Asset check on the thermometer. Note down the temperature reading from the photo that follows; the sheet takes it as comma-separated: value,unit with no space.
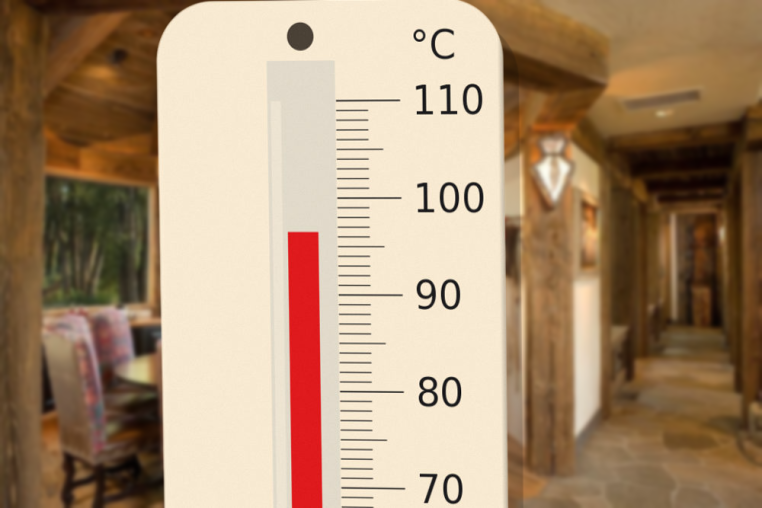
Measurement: 96.5,°C
